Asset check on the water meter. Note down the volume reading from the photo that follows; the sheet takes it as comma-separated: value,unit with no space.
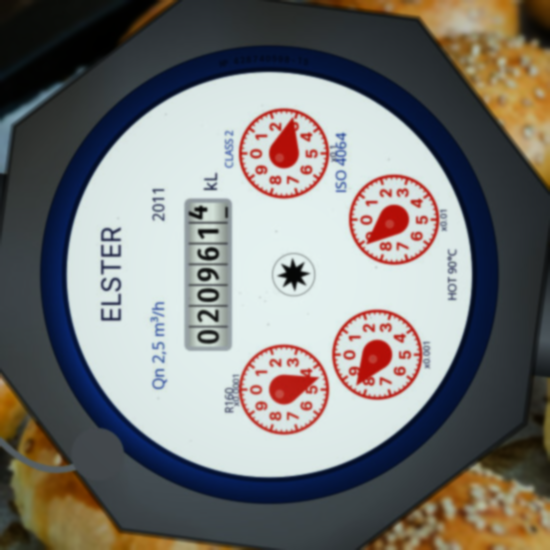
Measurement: 209614.2884,kL
